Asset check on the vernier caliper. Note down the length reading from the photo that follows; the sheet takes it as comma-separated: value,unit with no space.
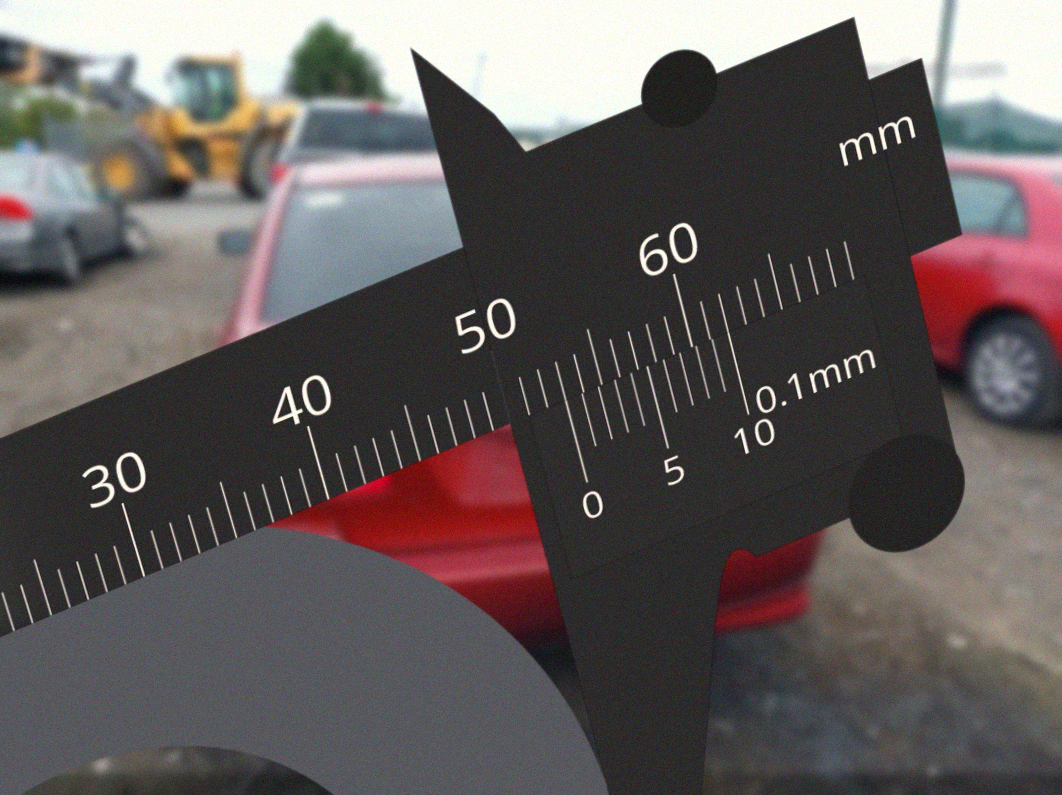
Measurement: 53.0,mm
